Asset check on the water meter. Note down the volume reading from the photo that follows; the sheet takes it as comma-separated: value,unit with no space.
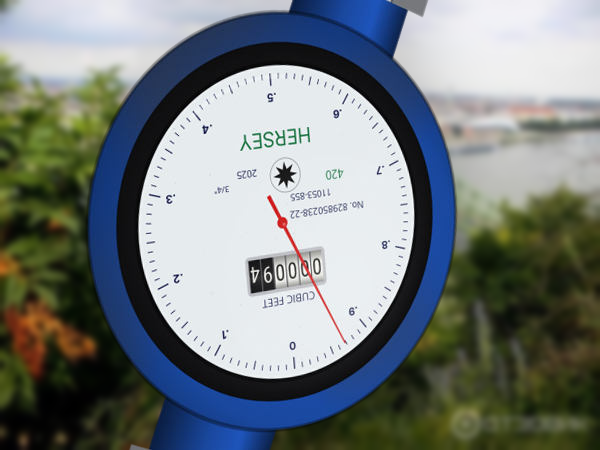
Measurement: 93.93,ft³
